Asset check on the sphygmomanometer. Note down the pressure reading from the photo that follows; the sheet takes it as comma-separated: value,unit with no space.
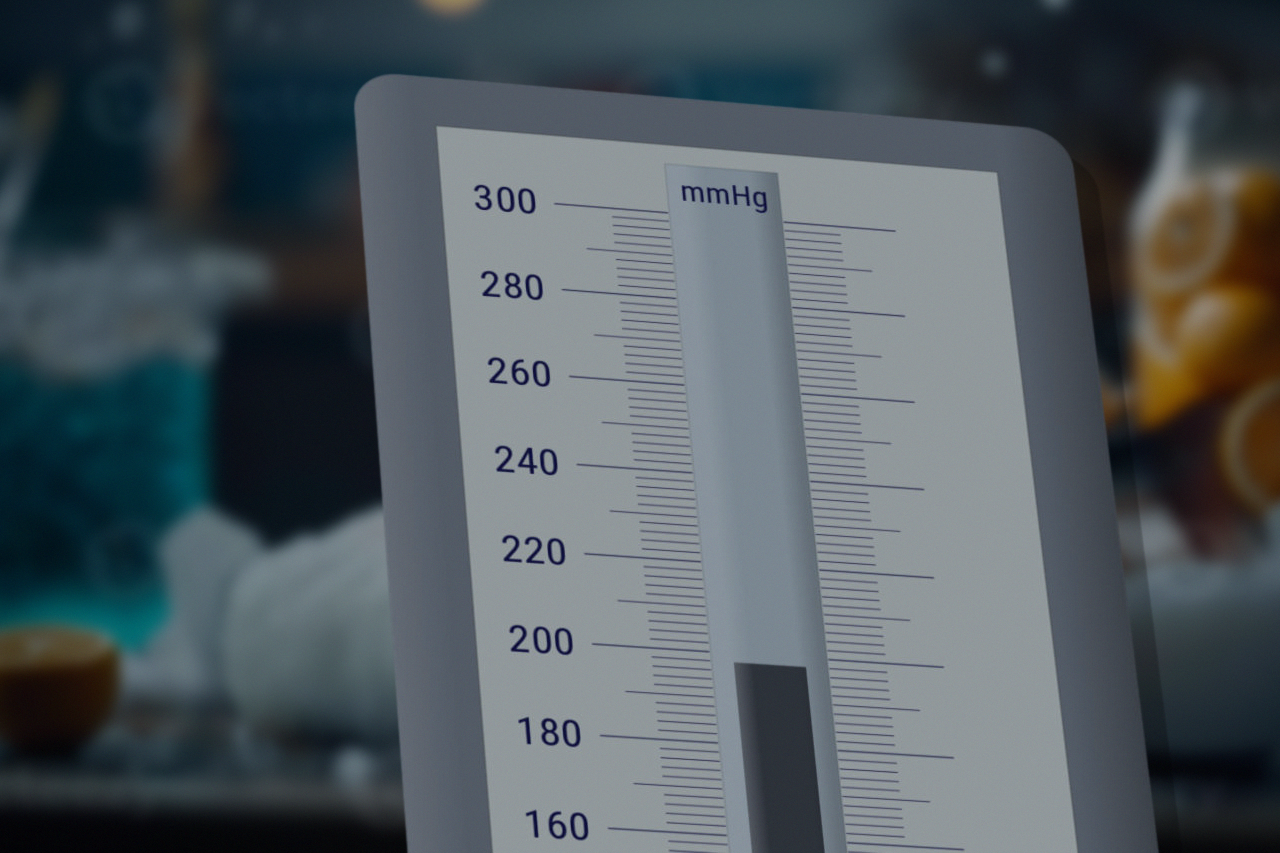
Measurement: 198,mmHg
